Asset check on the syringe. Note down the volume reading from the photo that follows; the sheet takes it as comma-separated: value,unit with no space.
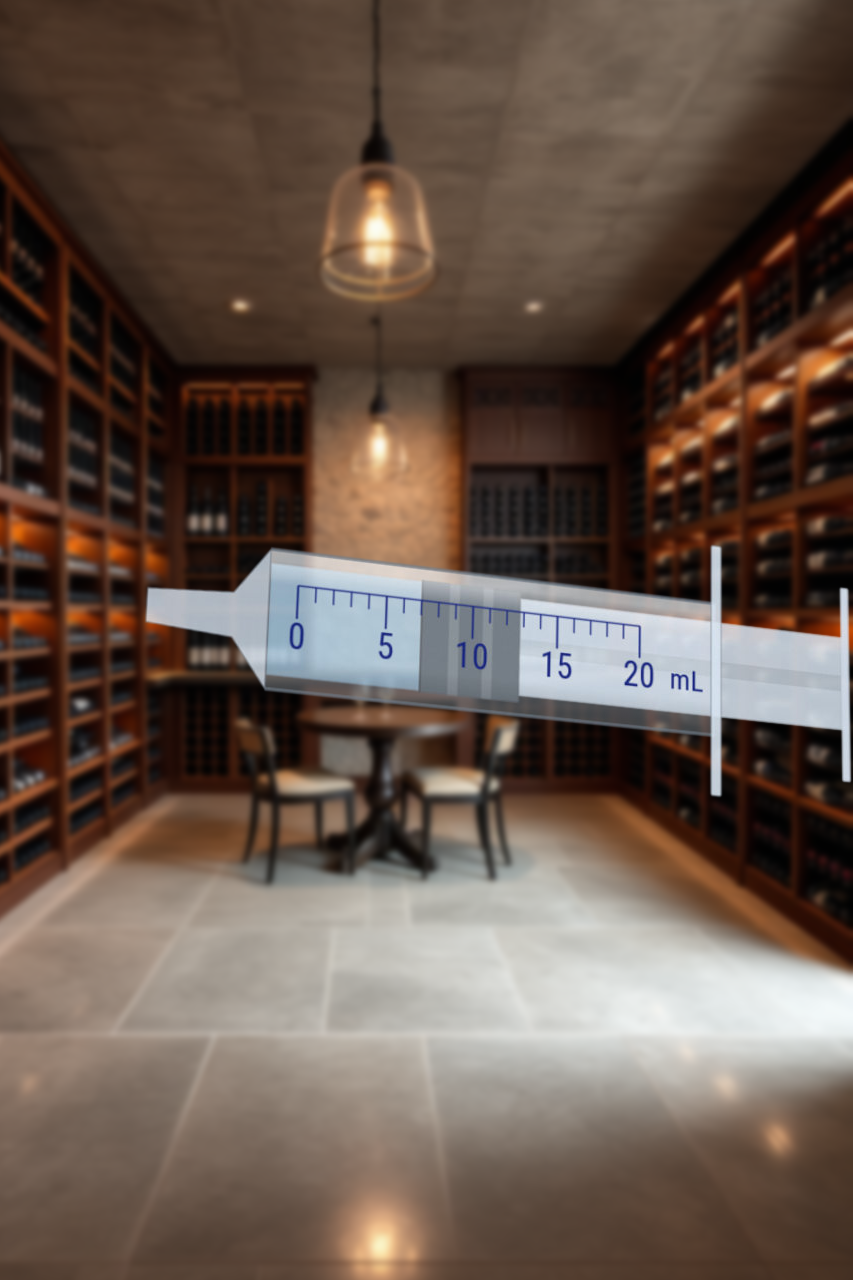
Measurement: 7,mL
